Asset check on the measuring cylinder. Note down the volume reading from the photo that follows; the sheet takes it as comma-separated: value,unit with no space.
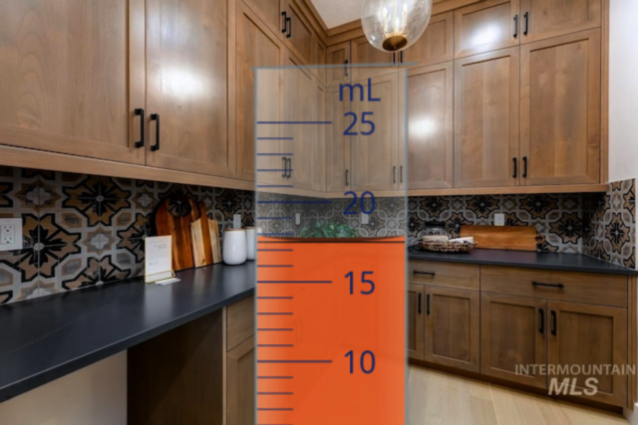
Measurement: 17.5,mL
